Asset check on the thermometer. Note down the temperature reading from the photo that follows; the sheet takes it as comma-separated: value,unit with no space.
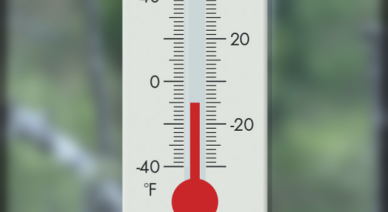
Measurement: -10,°F
